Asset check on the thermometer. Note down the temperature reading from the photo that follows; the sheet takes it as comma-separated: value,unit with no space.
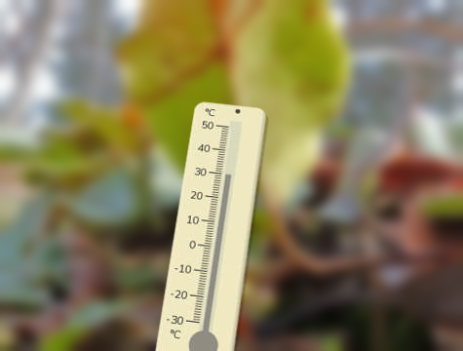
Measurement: 30,°C
